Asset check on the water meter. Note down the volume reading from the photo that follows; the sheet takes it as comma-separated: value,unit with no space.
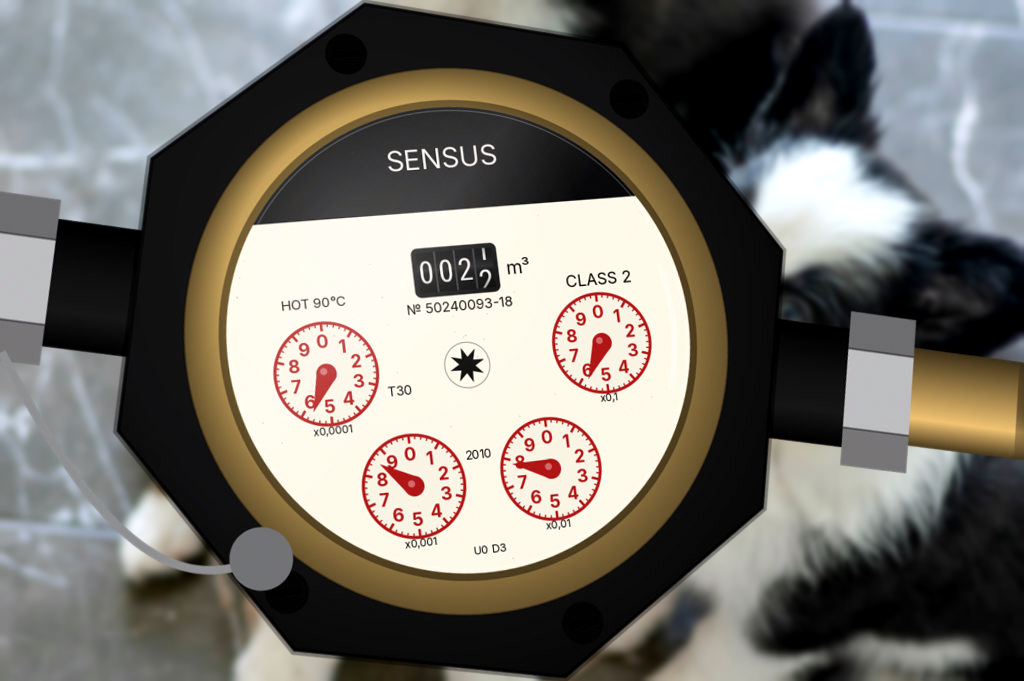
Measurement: 21.5785,m³
